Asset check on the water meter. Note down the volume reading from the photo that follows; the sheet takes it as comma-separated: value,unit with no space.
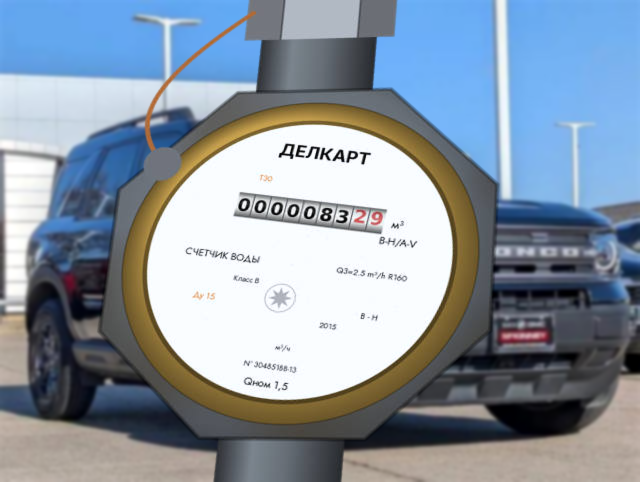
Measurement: 83.29,m³
